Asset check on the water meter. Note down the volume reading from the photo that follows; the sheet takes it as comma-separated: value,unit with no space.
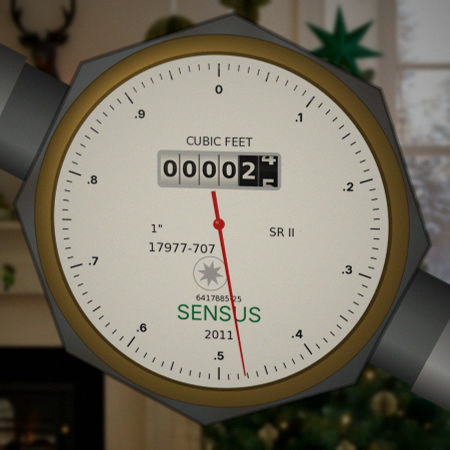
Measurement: 24.47,ft³
